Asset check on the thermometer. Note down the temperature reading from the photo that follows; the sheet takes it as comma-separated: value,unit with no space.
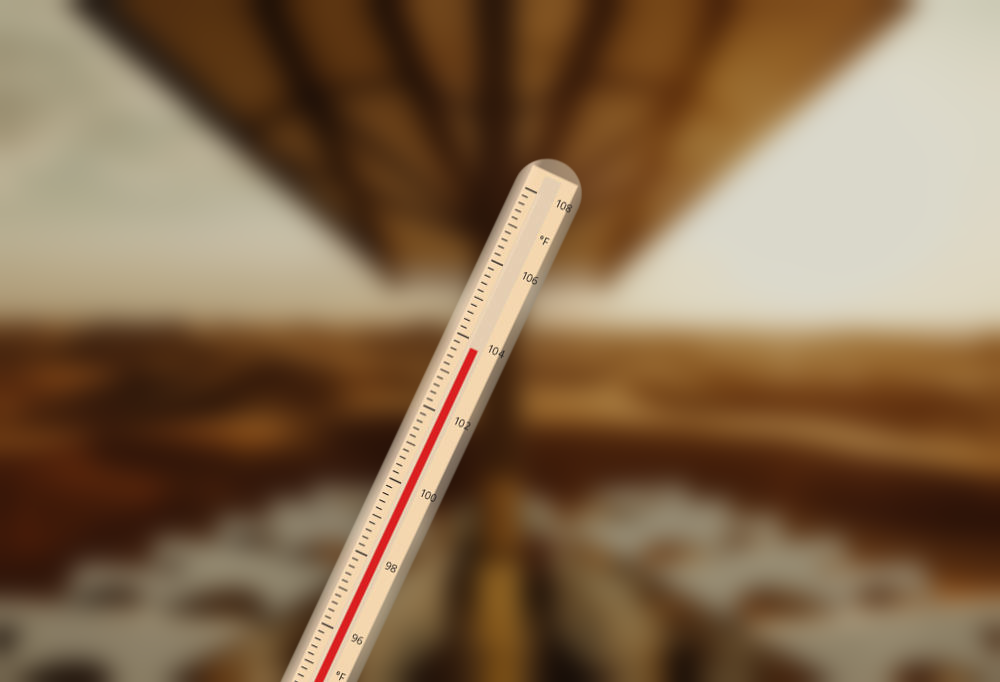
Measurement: 103.8,°F
